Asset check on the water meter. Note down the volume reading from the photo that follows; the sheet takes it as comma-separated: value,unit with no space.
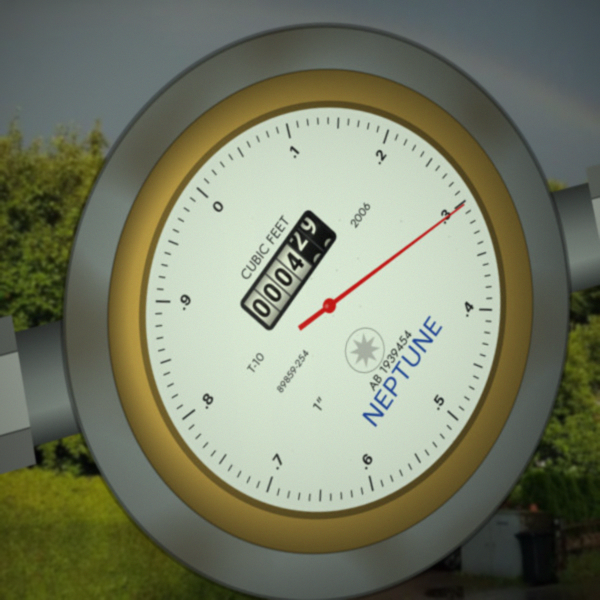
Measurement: 429.30,ft³
